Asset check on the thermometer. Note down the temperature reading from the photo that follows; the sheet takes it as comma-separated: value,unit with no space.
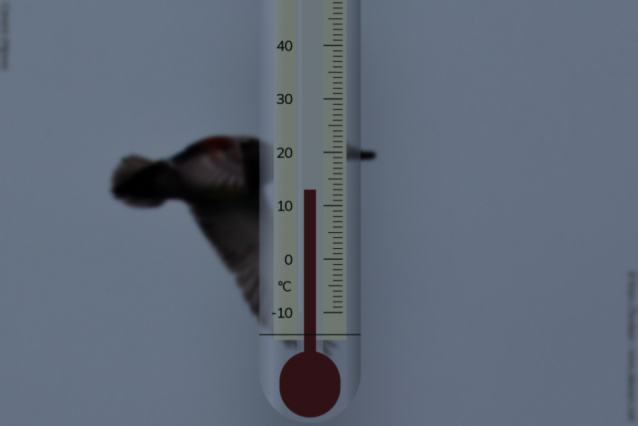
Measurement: 13,°C
